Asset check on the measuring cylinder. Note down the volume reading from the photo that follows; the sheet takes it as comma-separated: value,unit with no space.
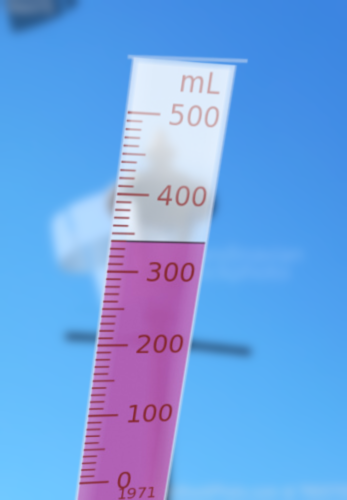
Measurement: 340,mL
